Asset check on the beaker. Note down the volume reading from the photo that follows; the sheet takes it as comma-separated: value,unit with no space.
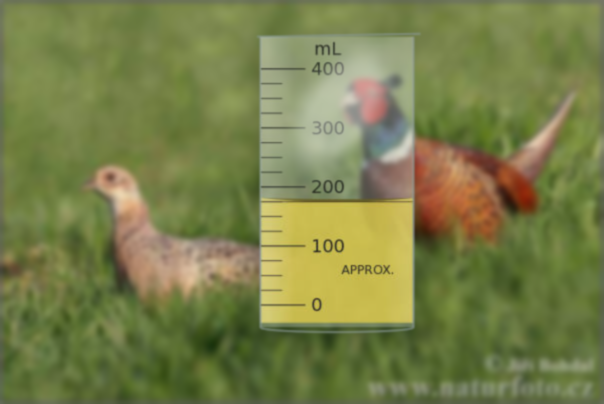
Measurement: 175,mL
